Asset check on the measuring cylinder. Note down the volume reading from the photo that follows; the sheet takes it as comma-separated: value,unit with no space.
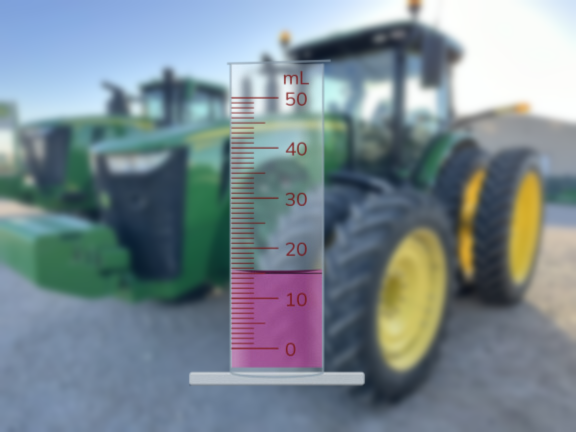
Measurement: 15,mL
